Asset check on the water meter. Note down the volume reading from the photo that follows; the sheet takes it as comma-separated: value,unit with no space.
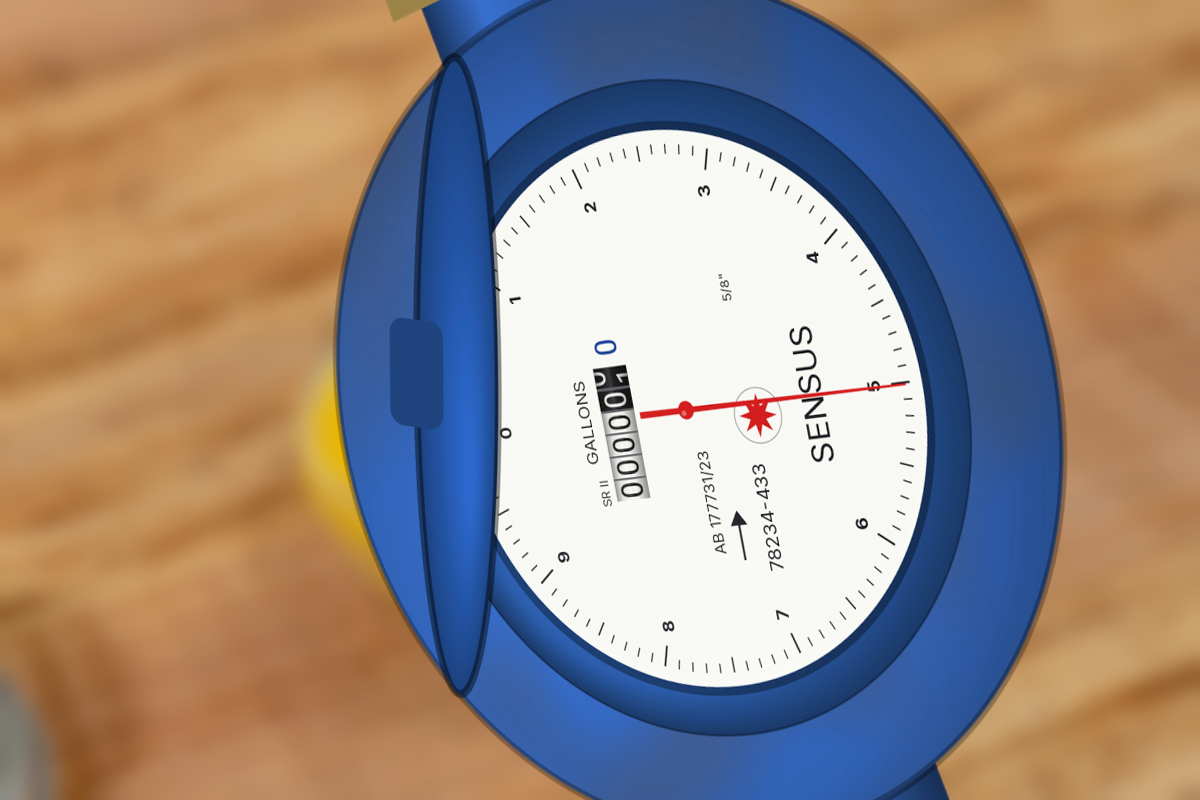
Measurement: 5.0,gal
